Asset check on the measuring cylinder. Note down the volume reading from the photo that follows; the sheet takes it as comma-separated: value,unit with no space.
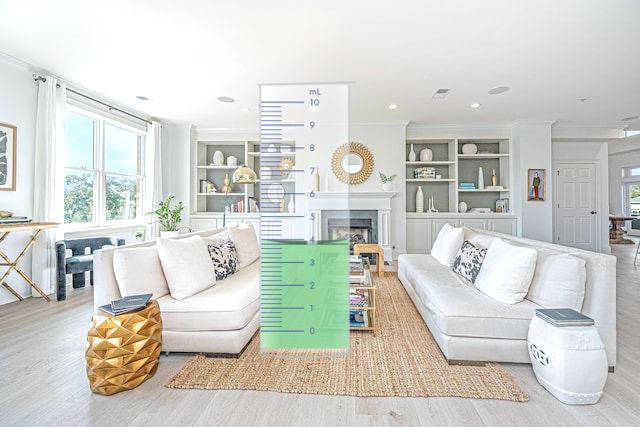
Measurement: 3.8,mL
